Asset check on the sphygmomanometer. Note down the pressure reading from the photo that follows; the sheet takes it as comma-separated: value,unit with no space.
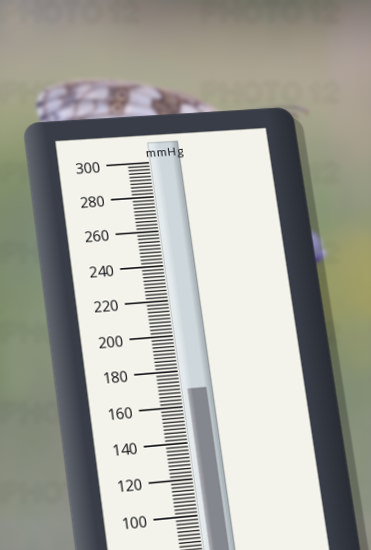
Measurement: 170,mmHg
